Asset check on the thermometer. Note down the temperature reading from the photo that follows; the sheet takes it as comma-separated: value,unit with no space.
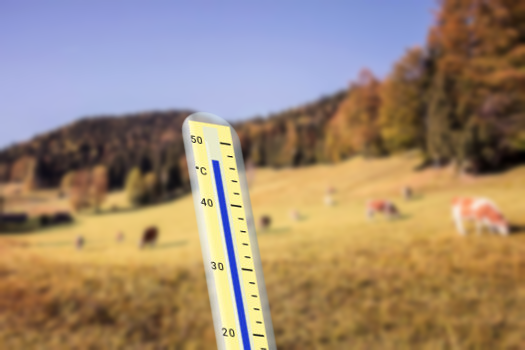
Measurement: 47,°C
